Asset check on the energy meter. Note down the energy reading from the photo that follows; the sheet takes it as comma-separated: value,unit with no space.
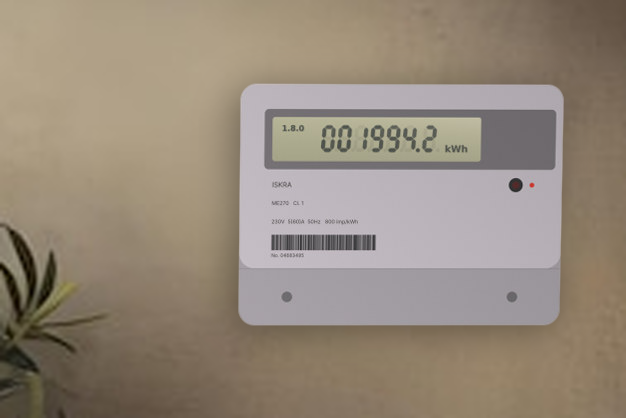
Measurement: 1994.2,kWh
